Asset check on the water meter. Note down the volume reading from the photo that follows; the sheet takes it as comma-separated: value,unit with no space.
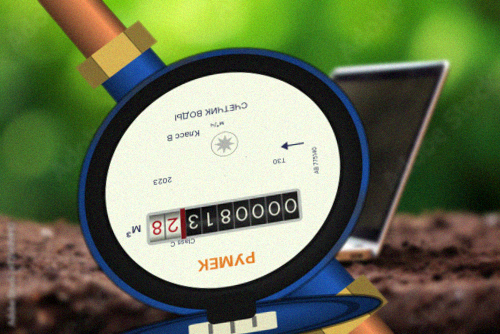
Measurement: 813.28,m³
